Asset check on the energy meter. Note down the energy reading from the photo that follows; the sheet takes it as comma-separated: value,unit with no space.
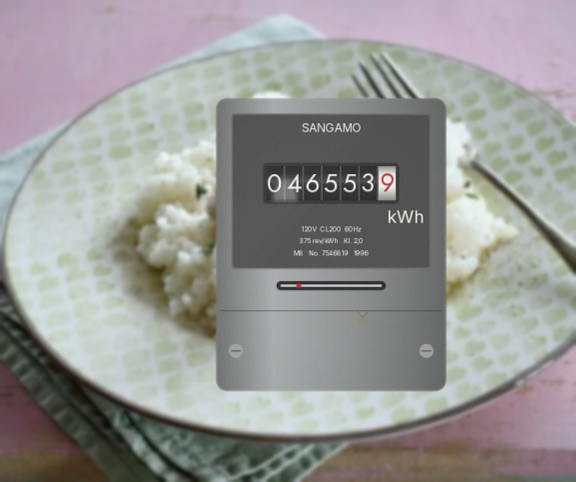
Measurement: 46553.9,kWh
